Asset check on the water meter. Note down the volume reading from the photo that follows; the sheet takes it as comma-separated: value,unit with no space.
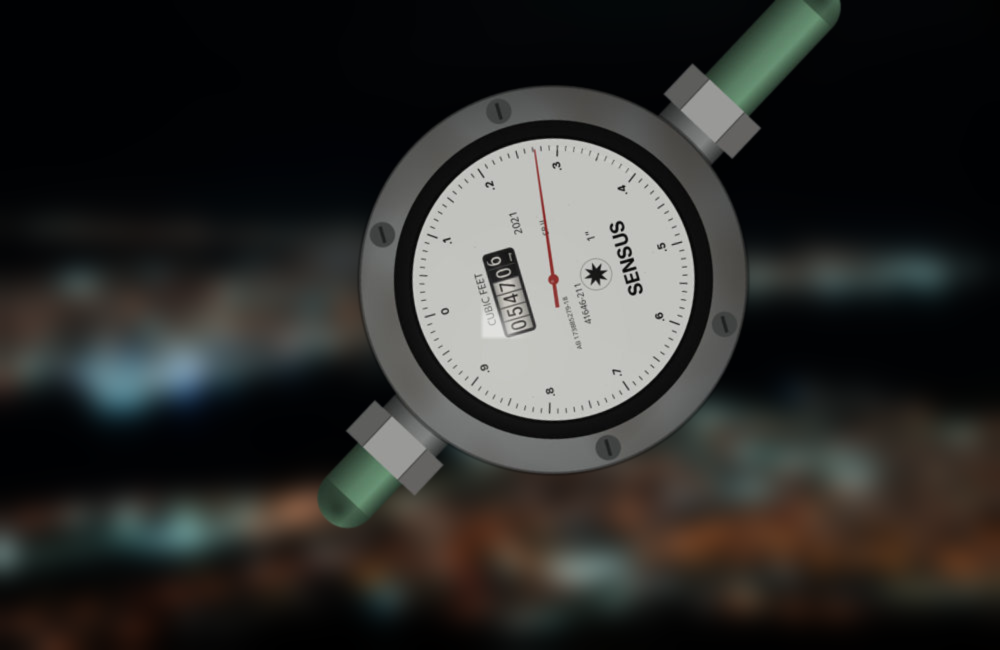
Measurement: 54706.27,ft³
